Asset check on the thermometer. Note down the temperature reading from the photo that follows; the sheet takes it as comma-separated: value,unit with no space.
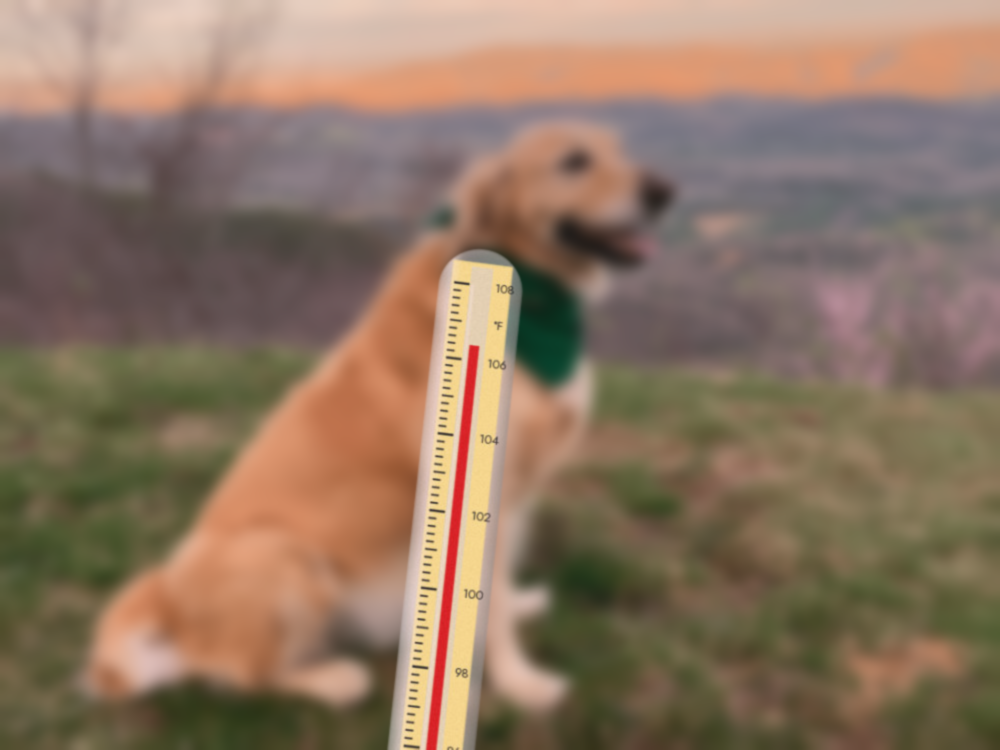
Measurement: 106.4,°F
